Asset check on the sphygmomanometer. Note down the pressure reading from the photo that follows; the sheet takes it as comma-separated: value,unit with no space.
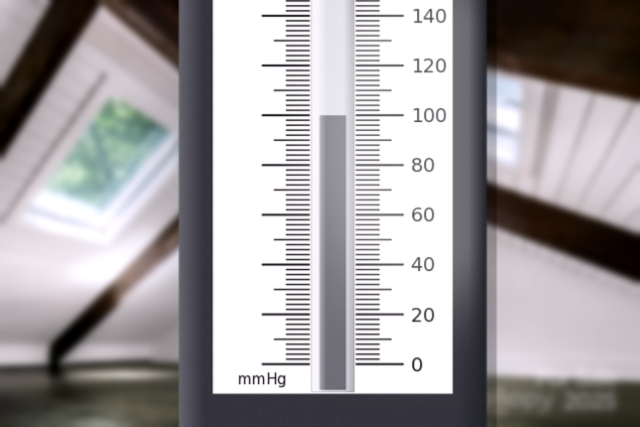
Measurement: 100,mmHg
